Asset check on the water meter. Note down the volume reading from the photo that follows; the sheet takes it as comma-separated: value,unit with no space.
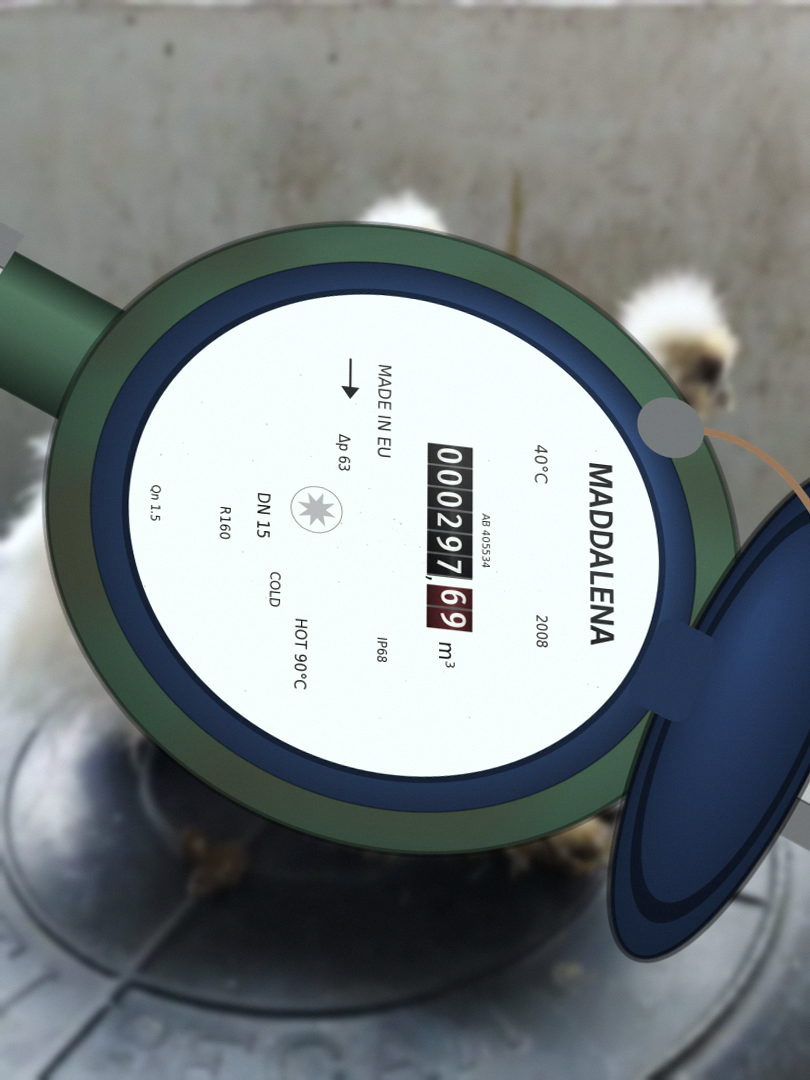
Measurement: 297.69,m³
